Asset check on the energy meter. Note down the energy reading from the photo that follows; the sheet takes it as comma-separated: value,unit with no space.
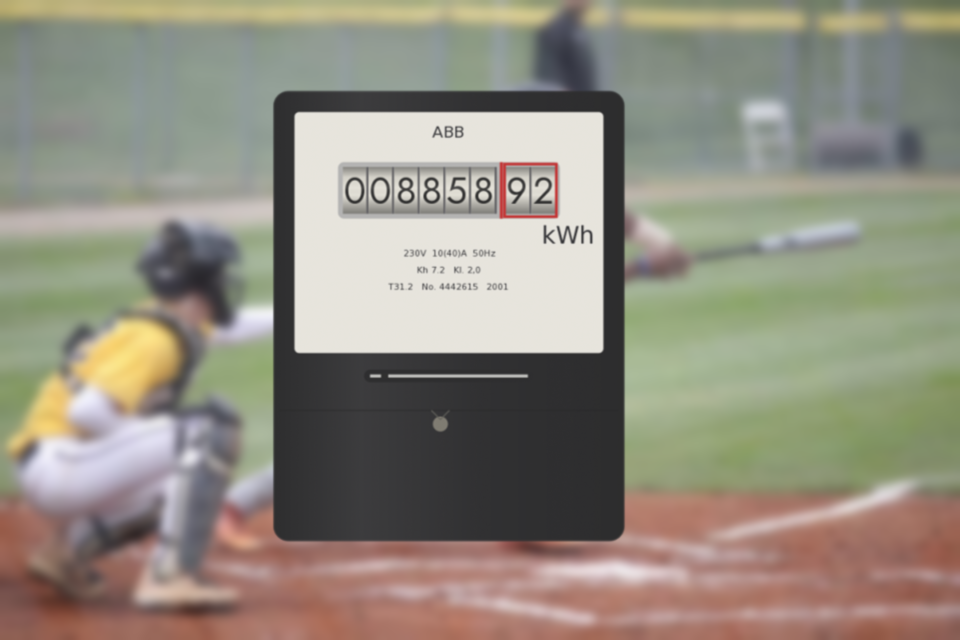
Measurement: 8858.92,kWh
